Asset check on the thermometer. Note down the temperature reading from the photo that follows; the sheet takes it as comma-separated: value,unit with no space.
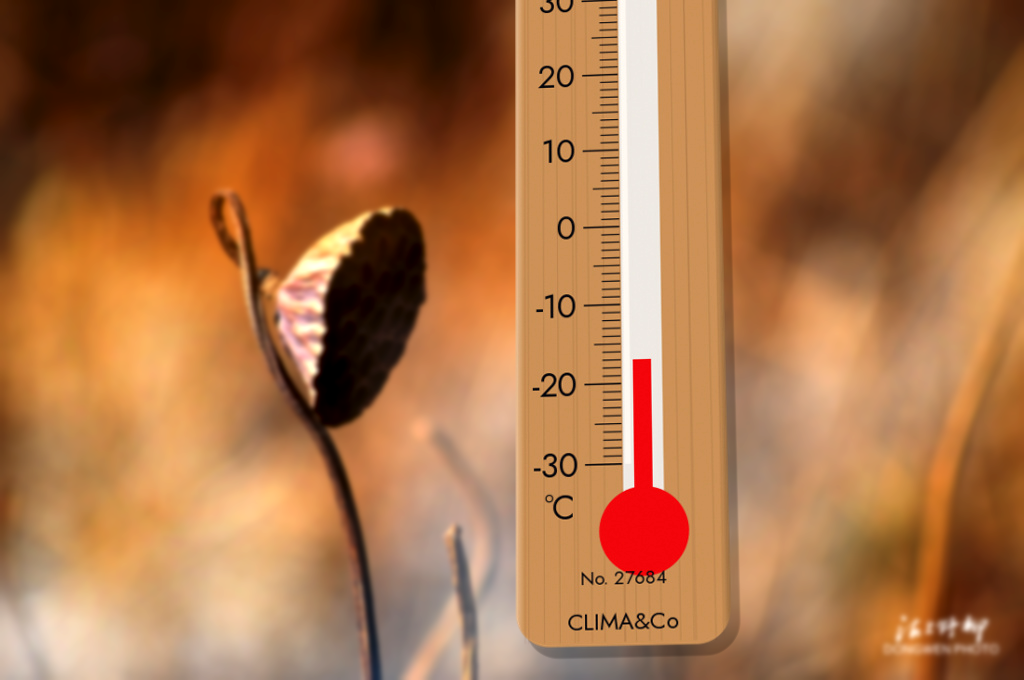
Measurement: -17,°C
